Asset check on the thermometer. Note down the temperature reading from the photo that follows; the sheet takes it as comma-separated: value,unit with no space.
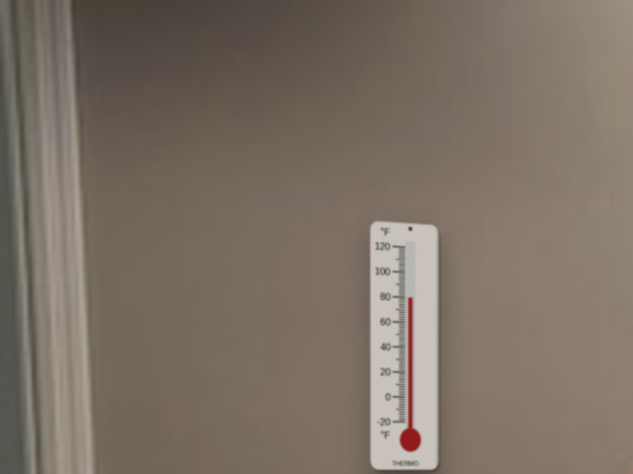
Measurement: 80,°F
